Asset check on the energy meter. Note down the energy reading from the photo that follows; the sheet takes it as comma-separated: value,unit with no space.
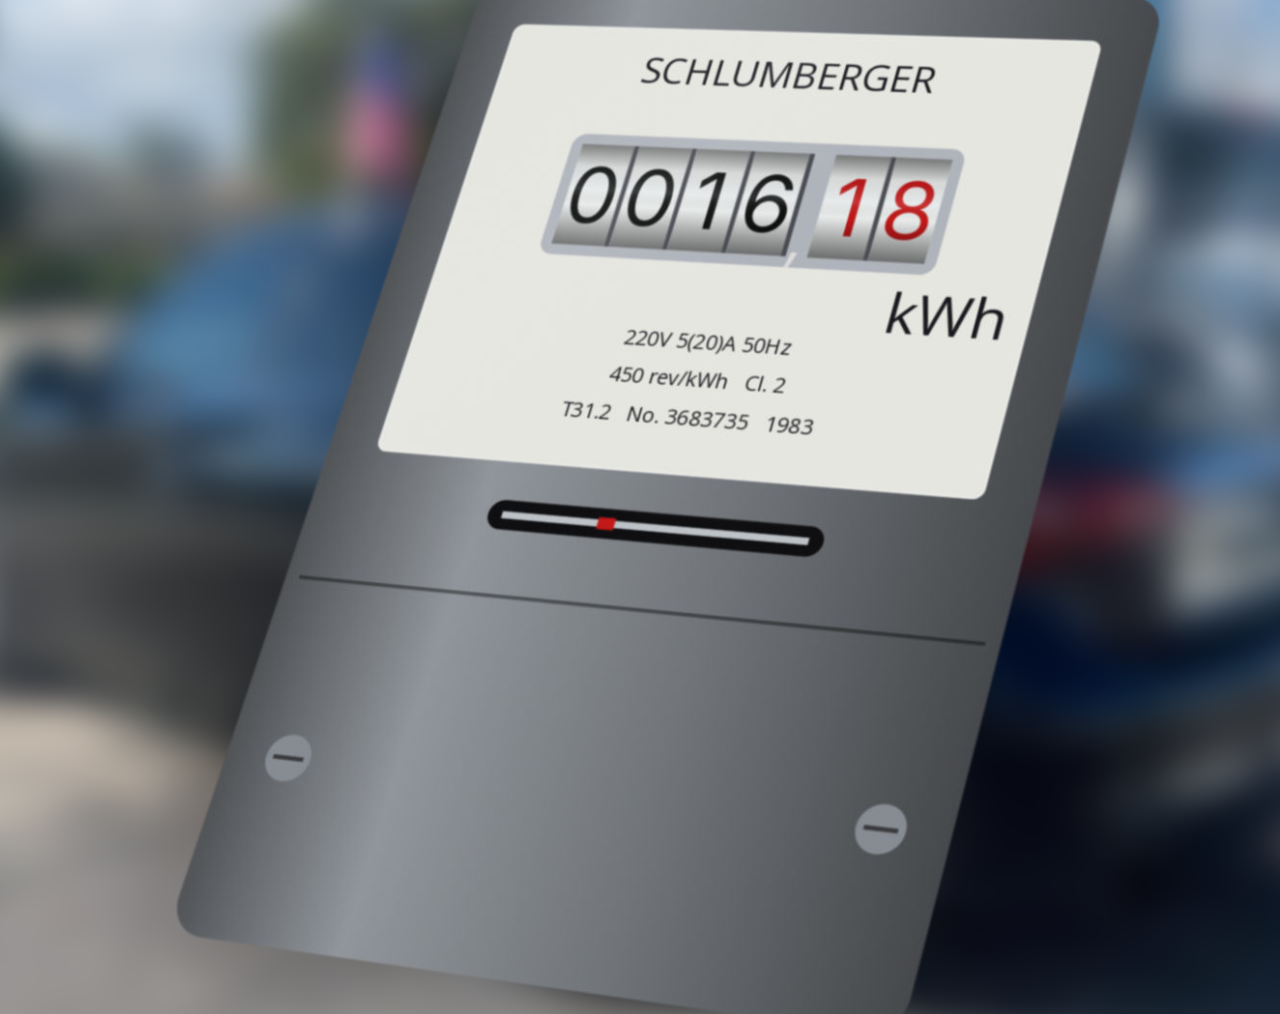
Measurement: 16.18,kWh
